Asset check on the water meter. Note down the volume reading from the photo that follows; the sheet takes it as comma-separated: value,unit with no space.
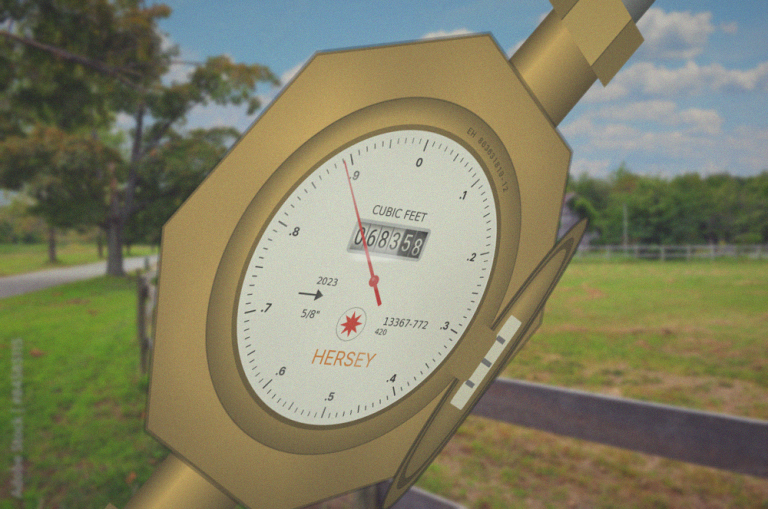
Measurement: 68357.89,ft³
